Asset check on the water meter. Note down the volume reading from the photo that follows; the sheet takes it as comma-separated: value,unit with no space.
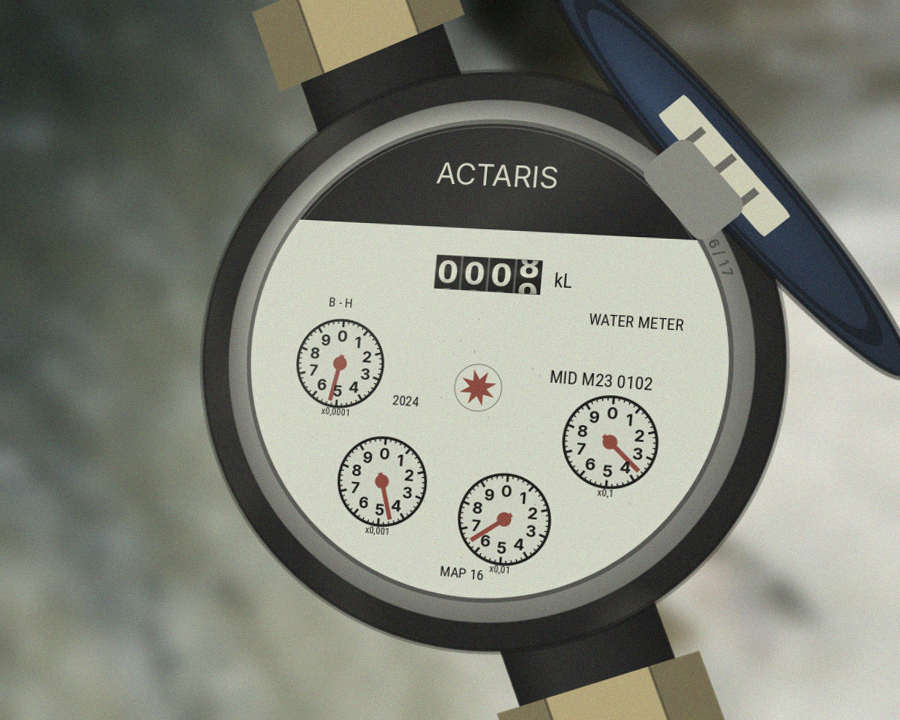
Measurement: 8.3645,kL
